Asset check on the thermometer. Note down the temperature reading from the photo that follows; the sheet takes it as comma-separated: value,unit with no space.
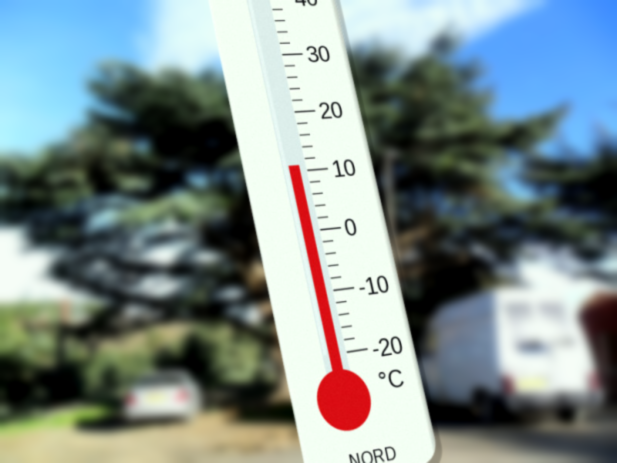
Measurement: 11,°C
